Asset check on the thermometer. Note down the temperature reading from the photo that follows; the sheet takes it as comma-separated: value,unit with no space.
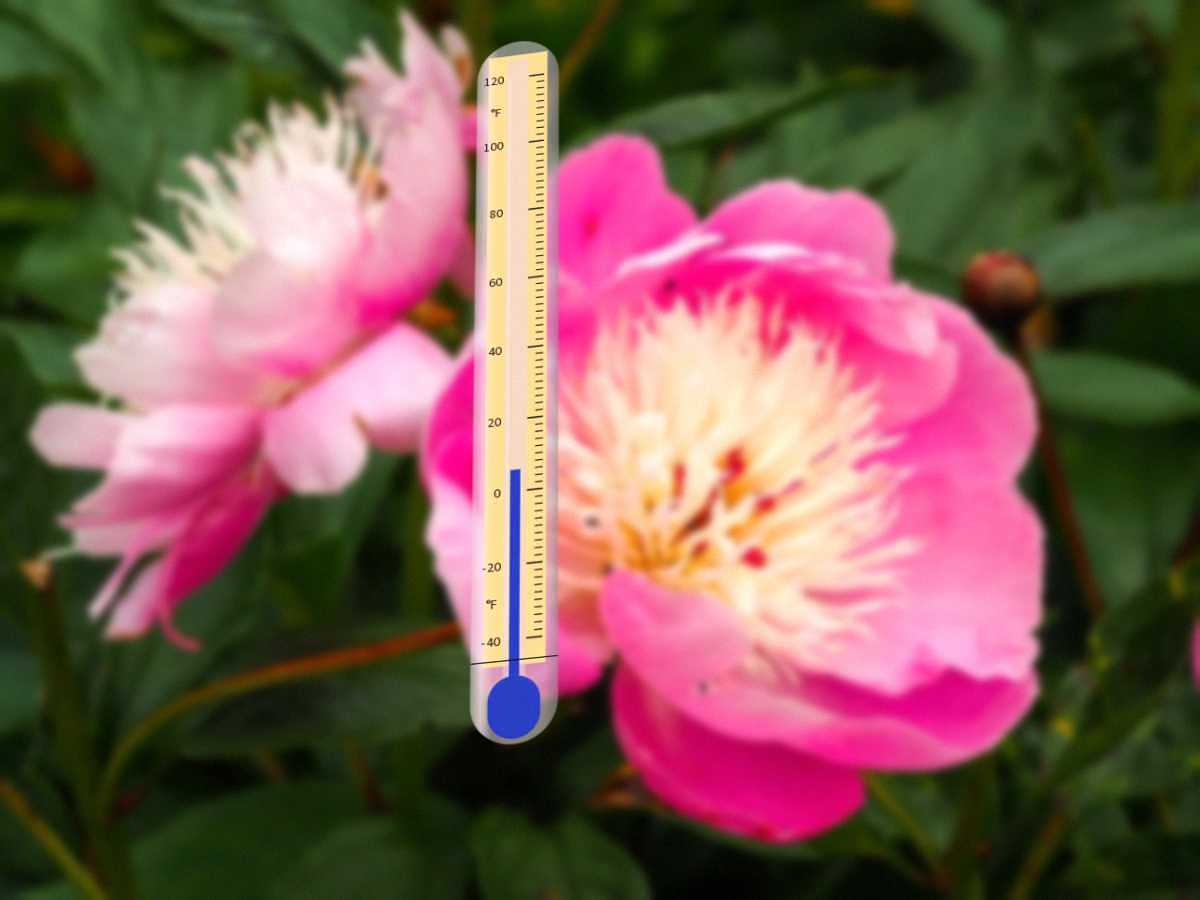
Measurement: 6,°F
